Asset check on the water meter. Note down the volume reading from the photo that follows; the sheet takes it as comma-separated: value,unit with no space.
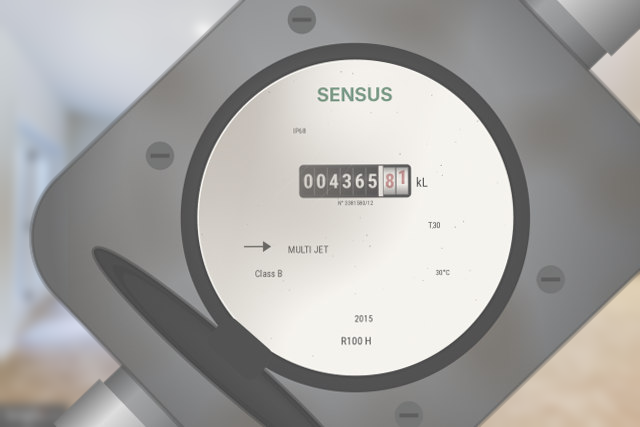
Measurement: 4365.81,kL
